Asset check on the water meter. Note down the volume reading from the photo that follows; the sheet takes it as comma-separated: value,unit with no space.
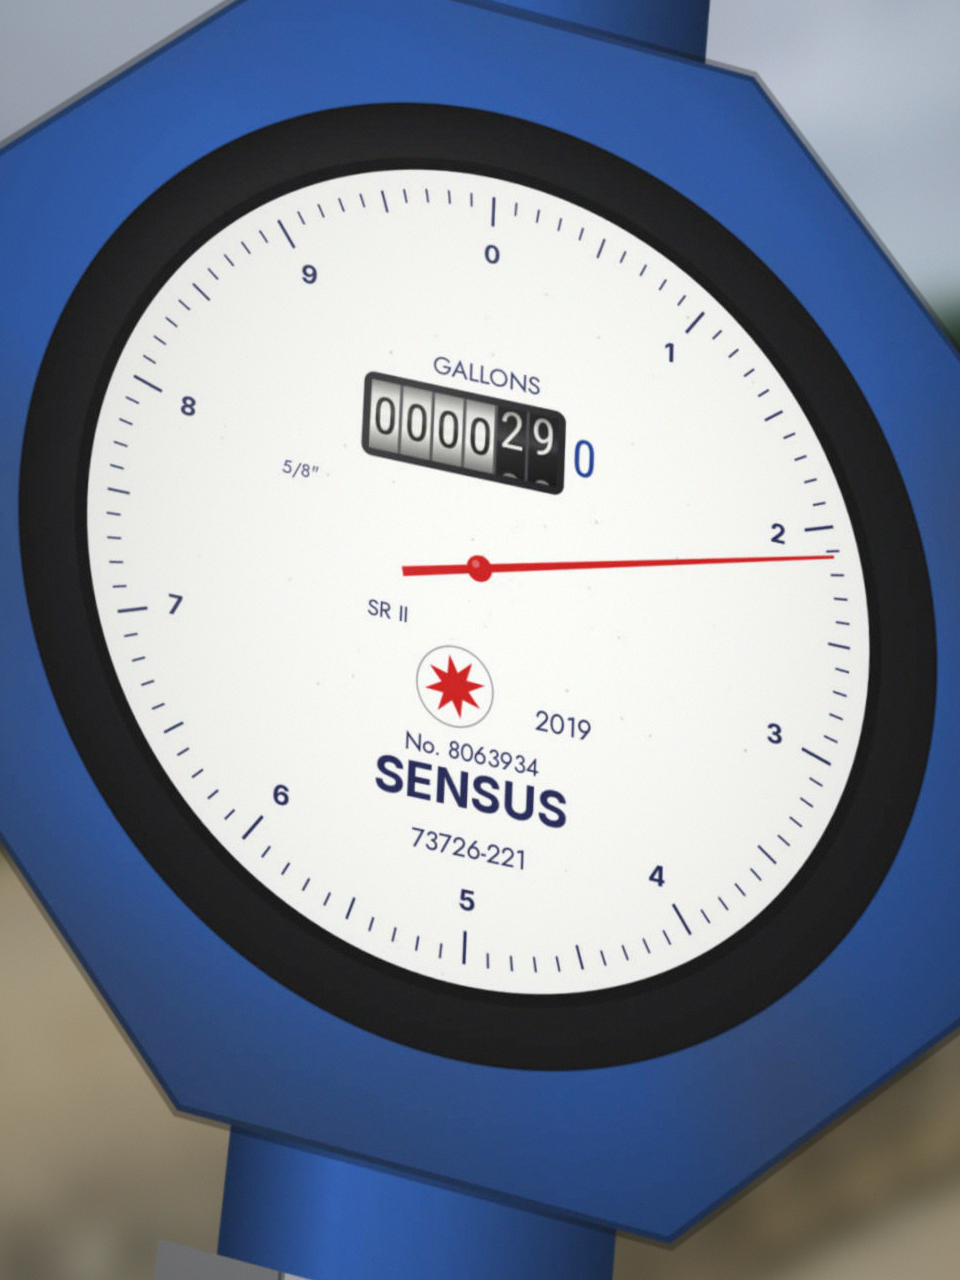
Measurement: 292.1,gal
